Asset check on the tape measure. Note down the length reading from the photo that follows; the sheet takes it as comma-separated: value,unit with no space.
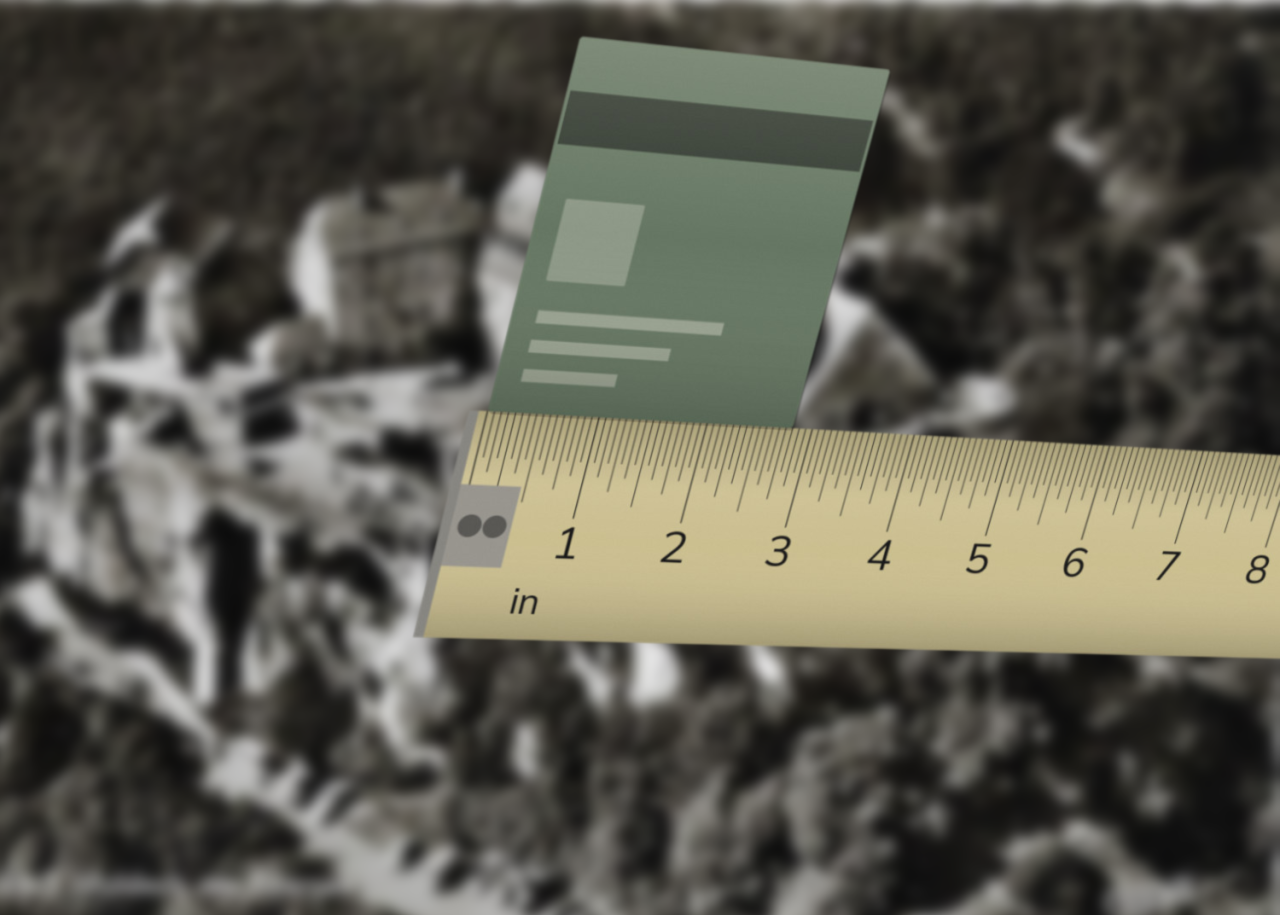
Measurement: 2.8125,in
